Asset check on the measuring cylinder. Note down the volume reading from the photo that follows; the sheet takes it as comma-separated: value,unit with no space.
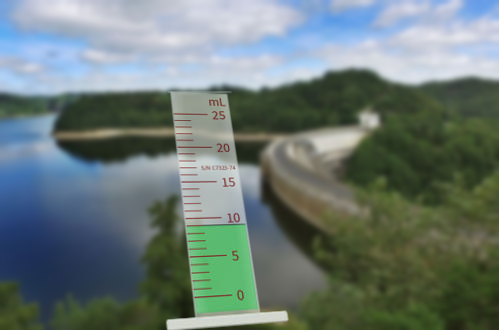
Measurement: 9,mL
